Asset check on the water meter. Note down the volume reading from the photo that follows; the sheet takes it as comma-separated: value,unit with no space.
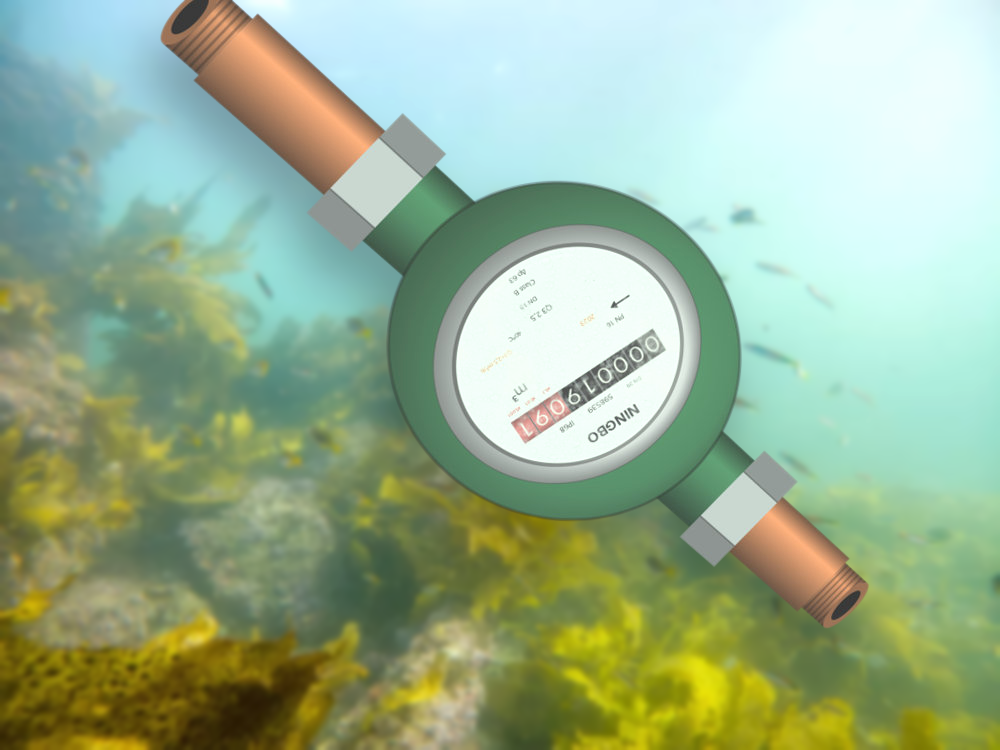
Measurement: 19.091,m³
